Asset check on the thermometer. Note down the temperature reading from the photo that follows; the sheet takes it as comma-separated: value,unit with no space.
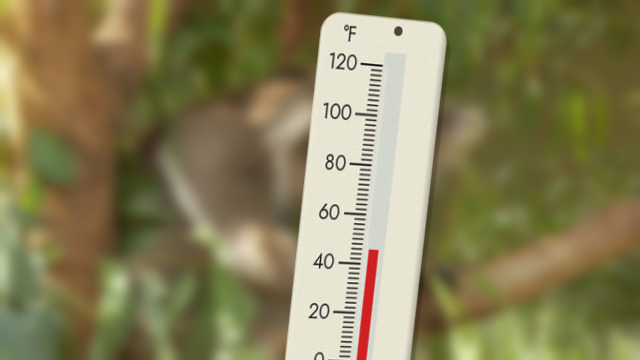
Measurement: 46,°F
